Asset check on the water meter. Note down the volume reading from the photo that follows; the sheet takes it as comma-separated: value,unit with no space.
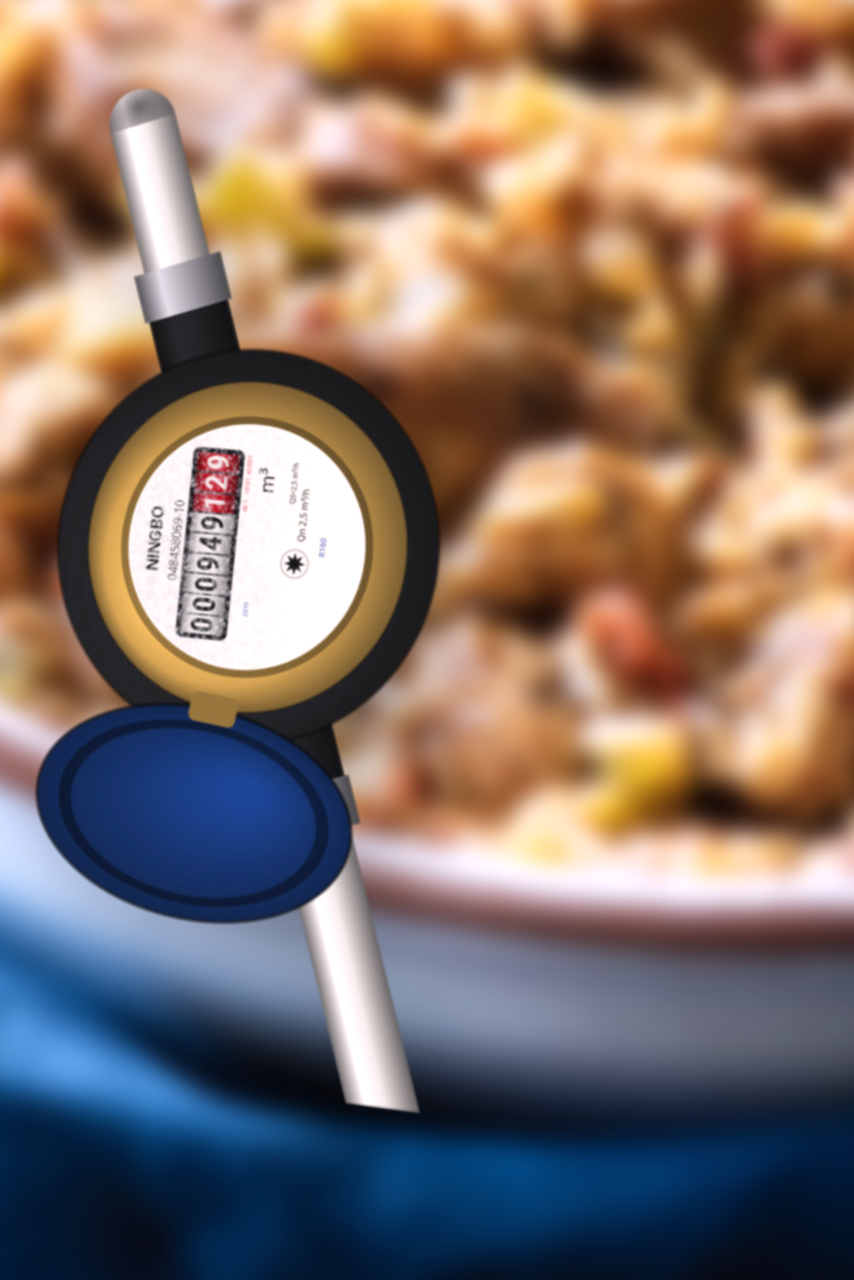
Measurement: 949.129,m³
